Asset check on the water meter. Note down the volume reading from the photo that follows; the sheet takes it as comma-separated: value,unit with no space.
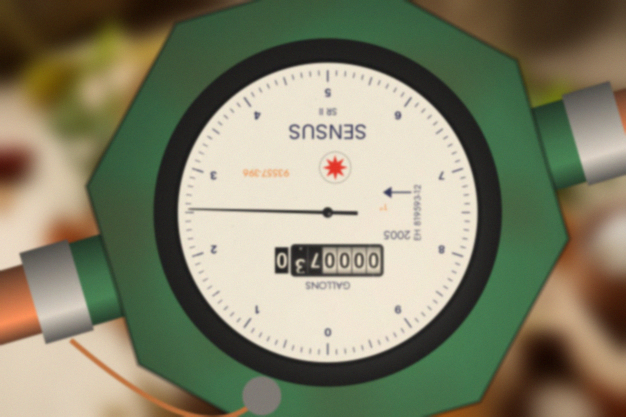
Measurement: 732.5,gal
